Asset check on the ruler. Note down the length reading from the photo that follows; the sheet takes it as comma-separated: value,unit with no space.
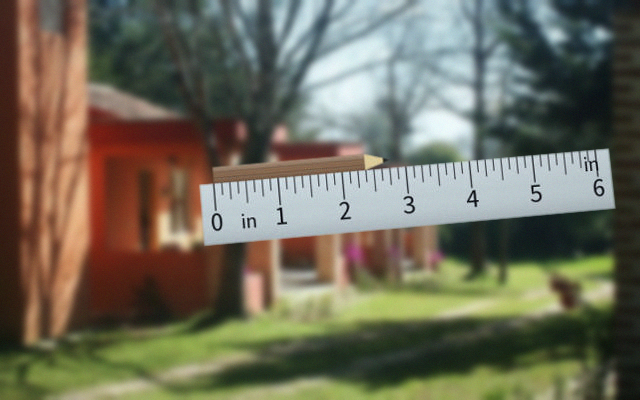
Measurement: 2.75,in
